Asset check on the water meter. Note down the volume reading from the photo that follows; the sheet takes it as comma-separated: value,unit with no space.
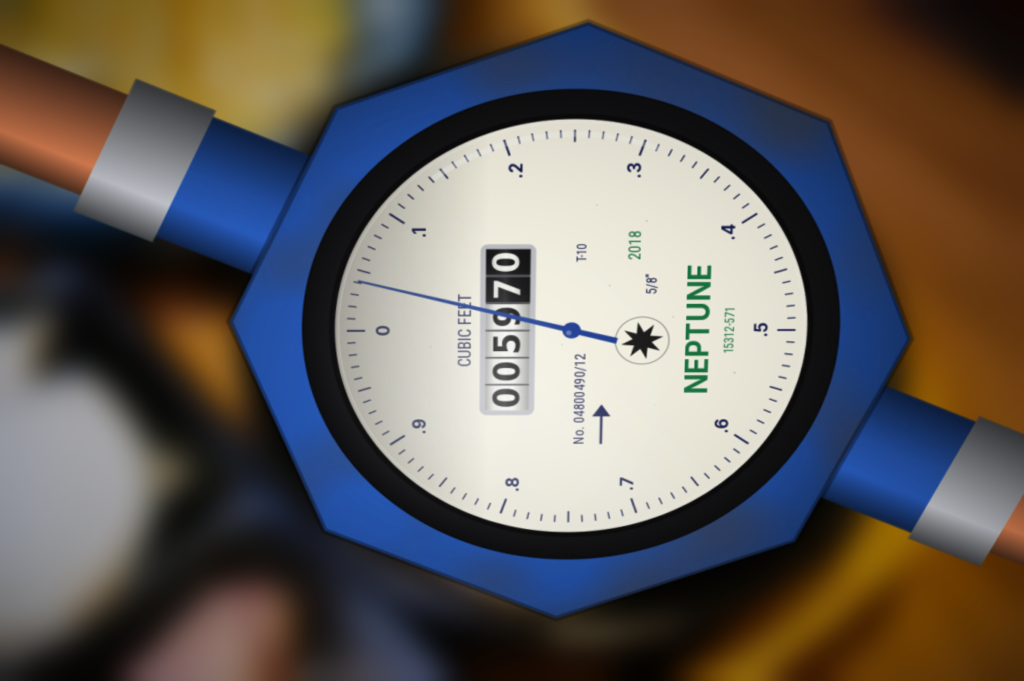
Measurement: 5970.04,ft³
